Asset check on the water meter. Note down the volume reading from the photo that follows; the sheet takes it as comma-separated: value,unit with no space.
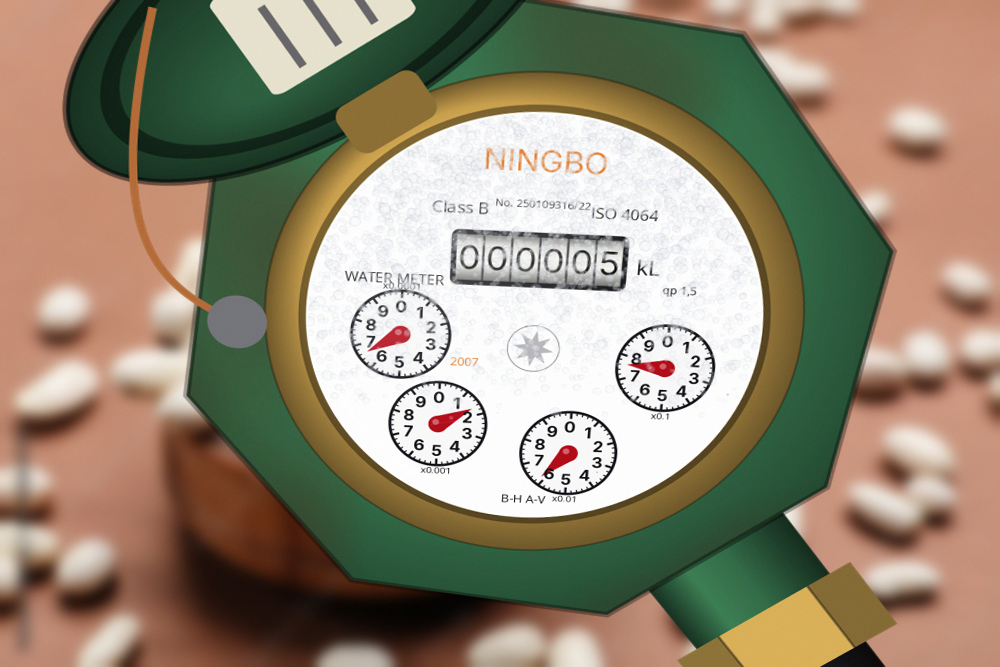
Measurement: 5.7616,kL
